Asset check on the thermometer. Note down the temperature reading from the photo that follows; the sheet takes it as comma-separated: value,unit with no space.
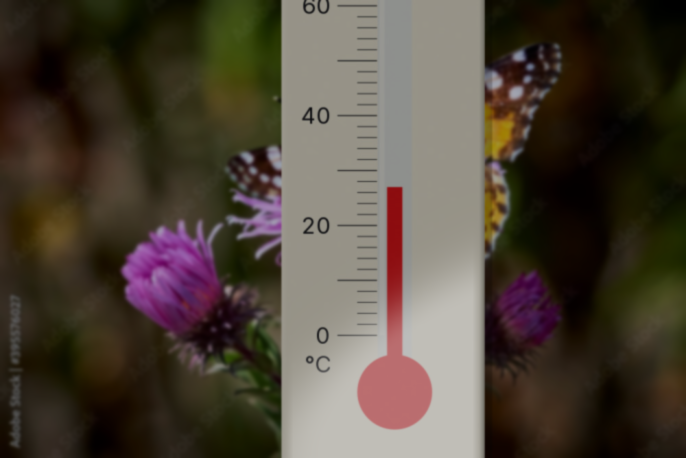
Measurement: 27,°C
